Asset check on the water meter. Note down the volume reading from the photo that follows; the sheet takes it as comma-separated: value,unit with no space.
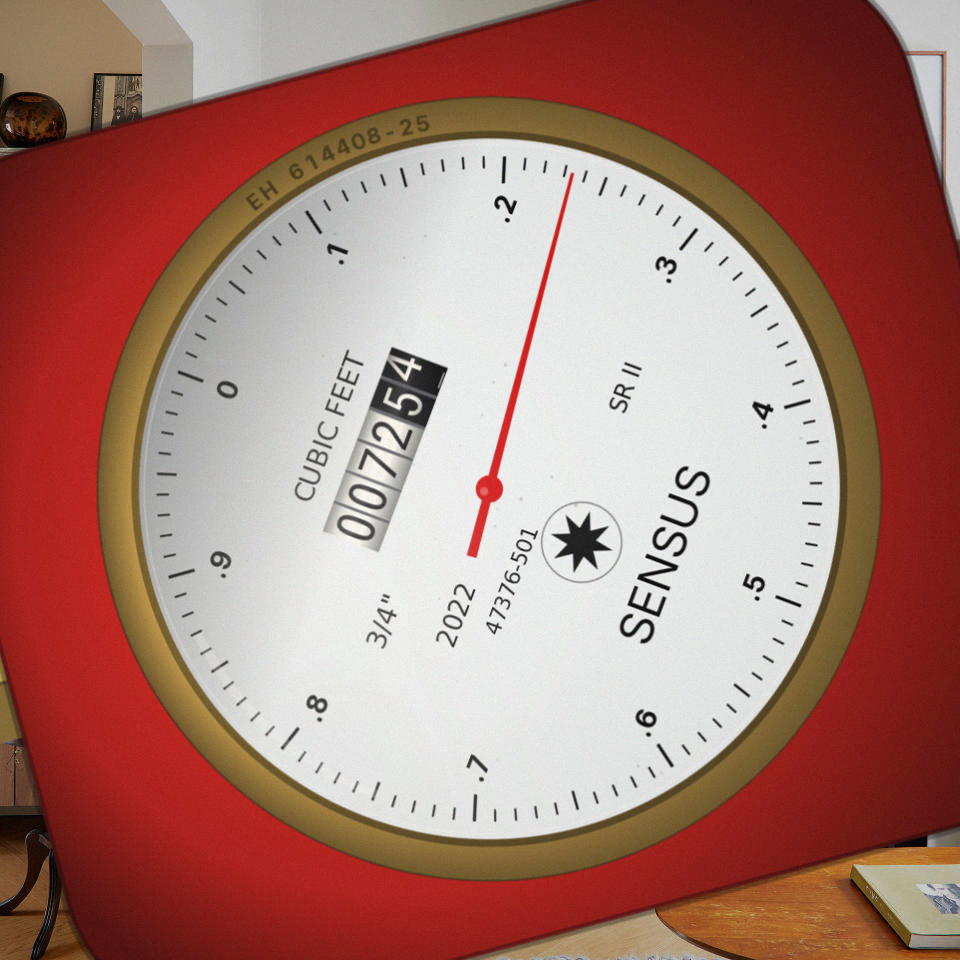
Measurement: 7254.23,ft³
